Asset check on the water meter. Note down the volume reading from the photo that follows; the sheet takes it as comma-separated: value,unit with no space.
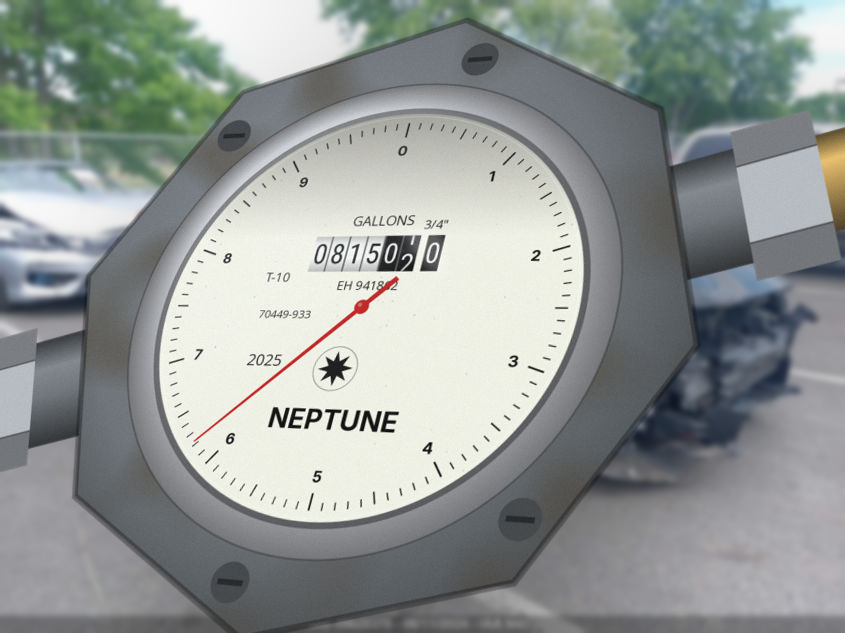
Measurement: 815016.2,gal
